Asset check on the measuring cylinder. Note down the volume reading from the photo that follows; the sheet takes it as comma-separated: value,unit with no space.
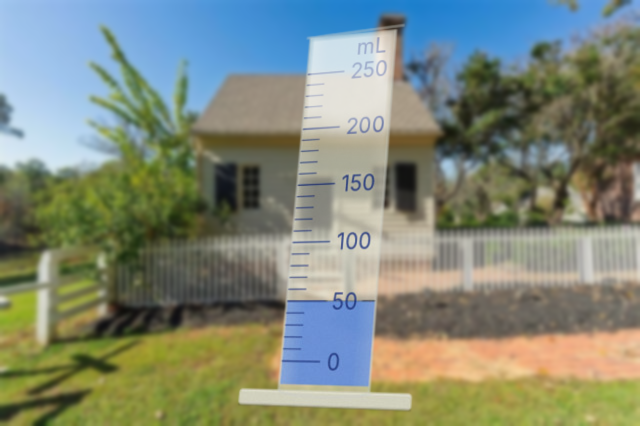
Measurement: 50,mL
